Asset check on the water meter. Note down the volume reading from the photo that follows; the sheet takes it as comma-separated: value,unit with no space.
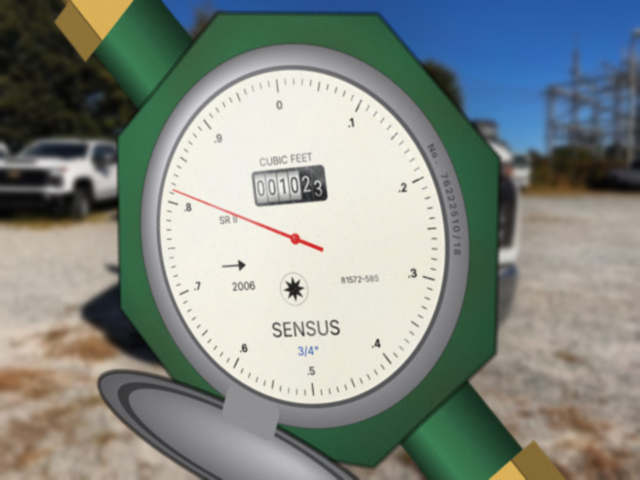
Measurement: 1022.81,ft³
